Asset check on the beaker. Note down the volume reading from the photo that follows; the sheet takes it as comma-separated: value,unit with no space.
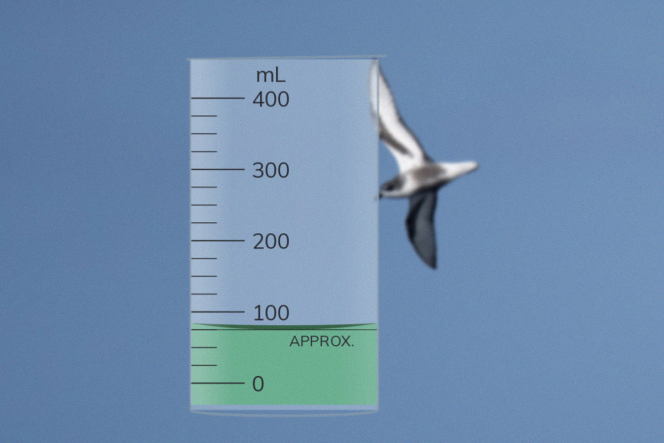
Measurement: 75,mL
